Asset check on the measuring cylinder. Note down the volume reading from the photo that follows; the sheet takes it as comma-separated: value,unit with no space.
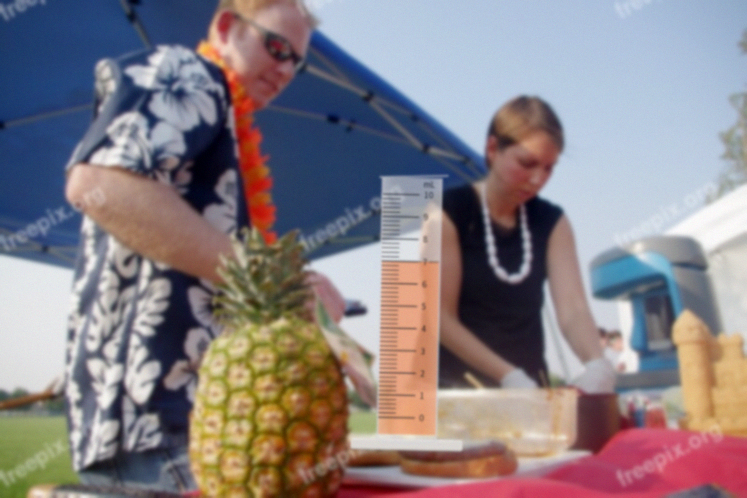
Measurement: 7,mL
